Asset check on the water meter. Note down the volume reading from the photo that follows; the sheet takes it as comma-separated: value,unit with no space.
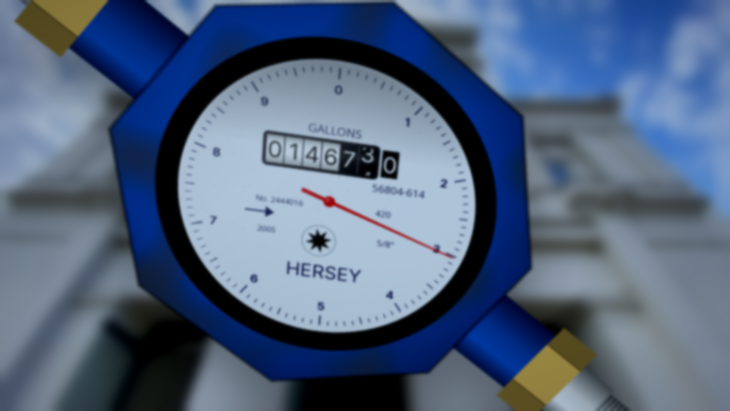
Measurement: 146733.0,gal
